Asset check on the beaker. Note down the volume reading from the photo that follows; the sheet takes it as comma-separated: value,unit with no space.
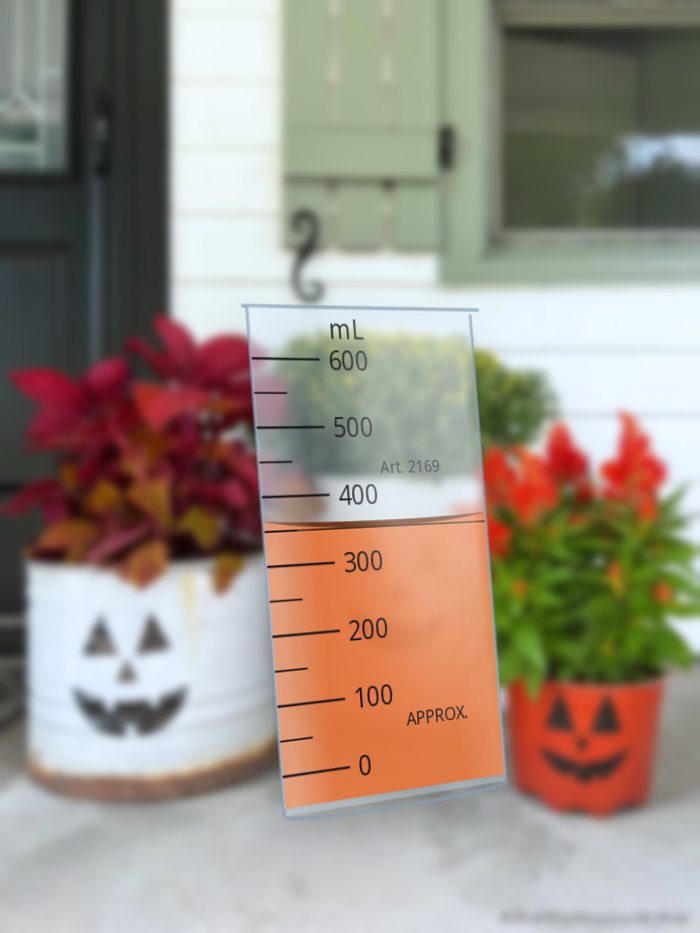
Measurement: 350,mL
